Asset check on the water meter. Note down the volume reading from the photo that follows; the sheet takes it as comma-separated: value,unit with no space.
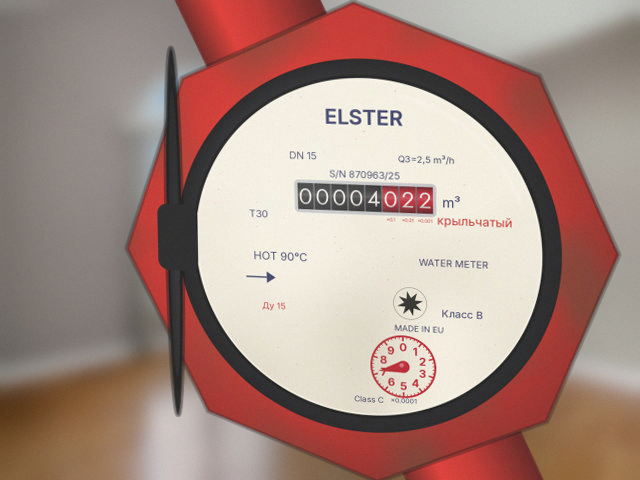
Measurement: 4.0227,m³
